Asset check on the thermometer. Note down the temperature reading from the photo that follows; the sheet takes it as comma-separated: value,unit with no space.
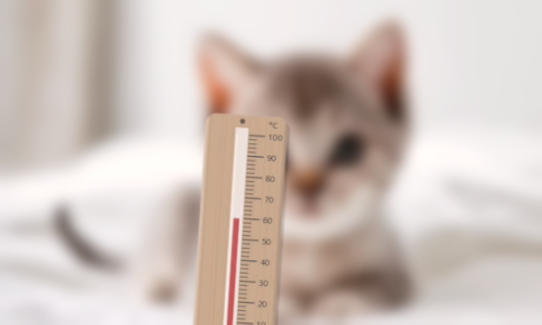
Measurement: 60,°C
